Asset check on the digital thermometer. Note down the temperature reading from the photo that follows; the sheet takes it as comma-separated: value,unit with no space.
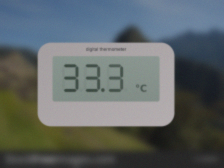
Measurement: 33.3,°C
